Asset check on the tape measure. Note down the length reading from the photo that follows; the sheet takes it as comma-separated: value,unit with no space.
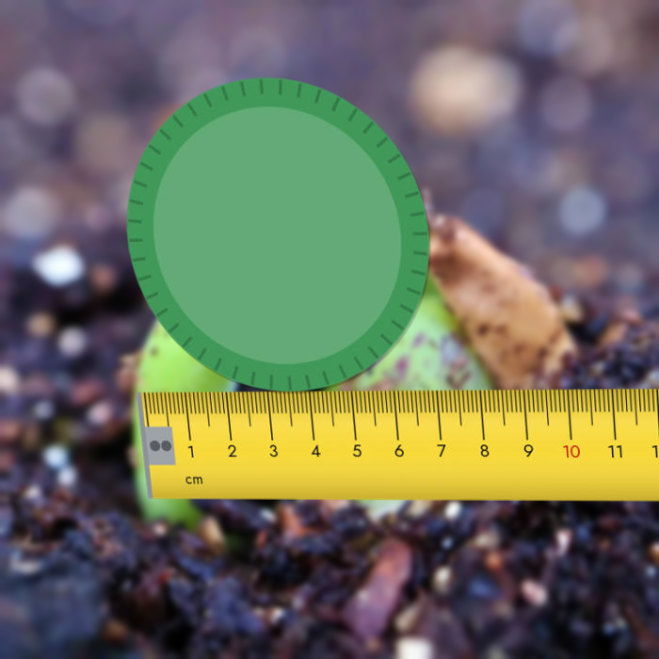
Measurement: 7.1,cm
